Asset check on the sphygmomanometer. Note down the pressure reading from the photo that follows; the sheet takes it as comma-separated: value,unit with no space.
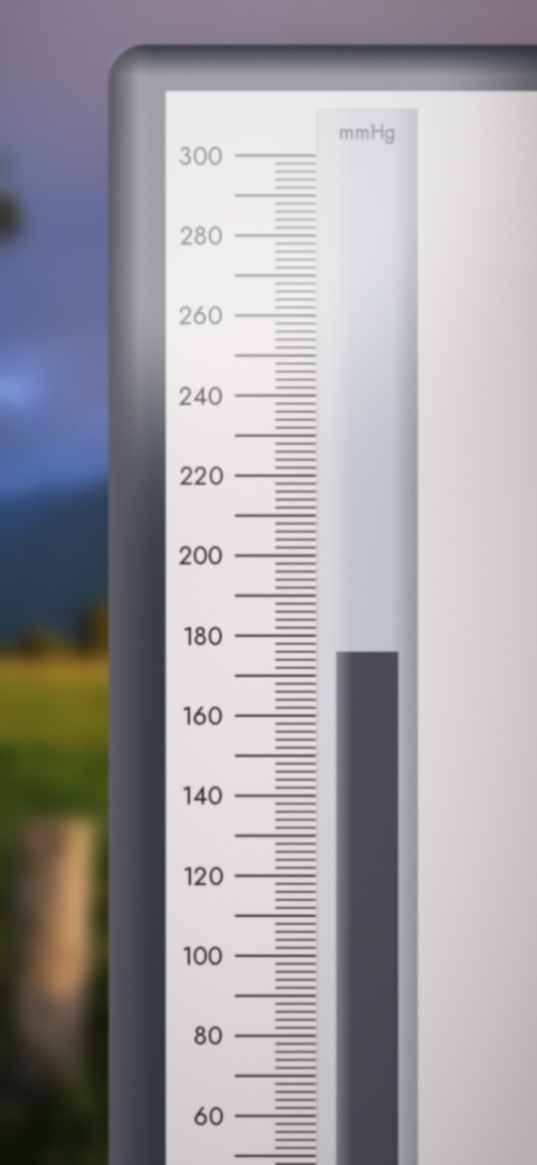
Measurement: 176,mmHg
